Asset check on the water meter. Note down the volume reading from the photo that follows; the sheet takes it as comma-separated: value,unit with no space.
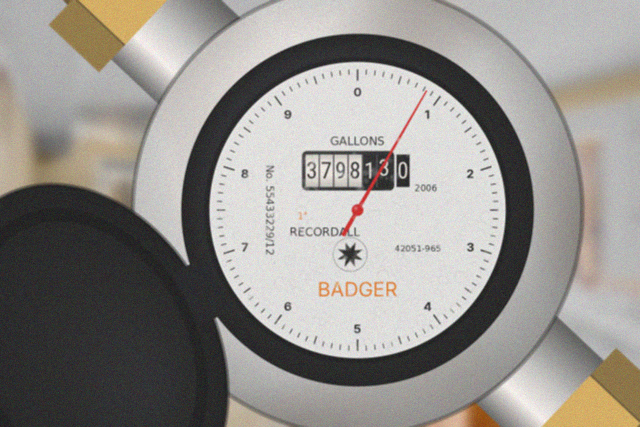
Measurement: 3798130.8,gal
